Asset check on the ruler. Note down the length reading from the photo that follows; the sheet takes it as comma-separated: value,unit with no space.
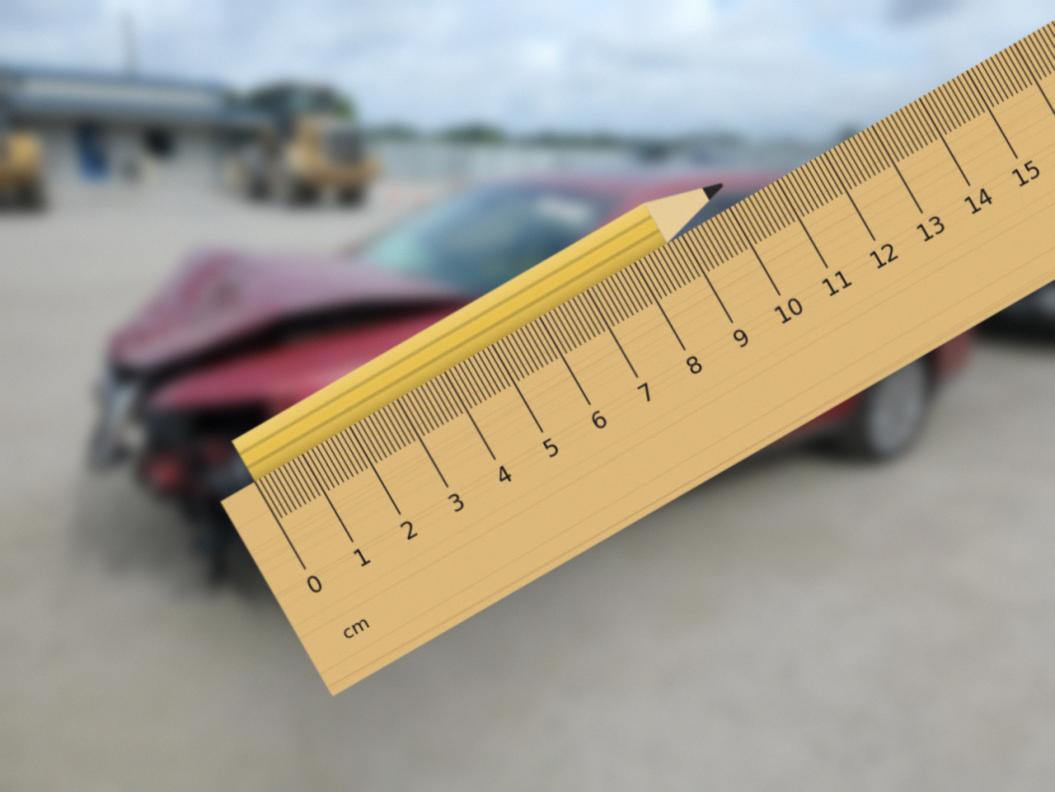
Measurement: 10.1,cm
